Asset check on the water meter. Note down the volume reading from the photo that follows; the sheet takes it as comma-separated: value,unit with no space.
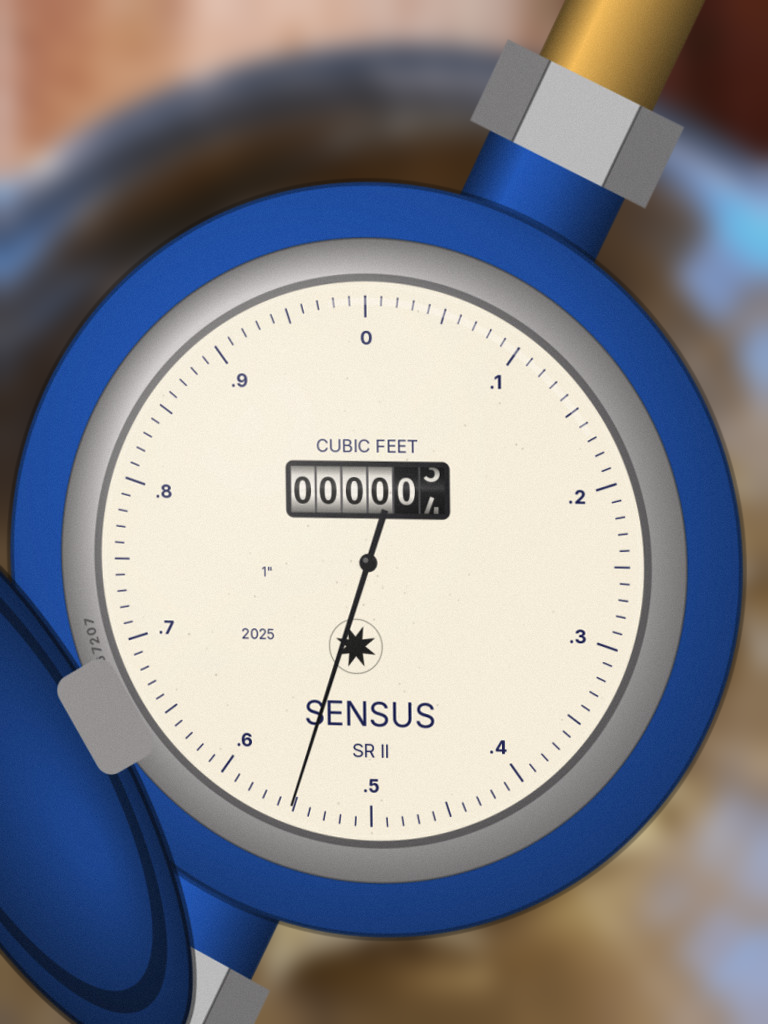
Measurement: 3.55,ft³
